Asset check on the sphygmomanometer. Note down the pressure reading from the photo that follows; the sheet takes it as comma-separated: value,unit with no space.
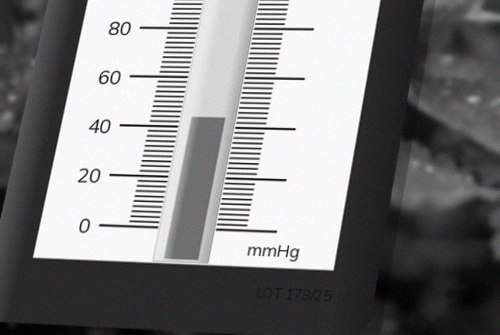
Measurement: 44,mmHg
